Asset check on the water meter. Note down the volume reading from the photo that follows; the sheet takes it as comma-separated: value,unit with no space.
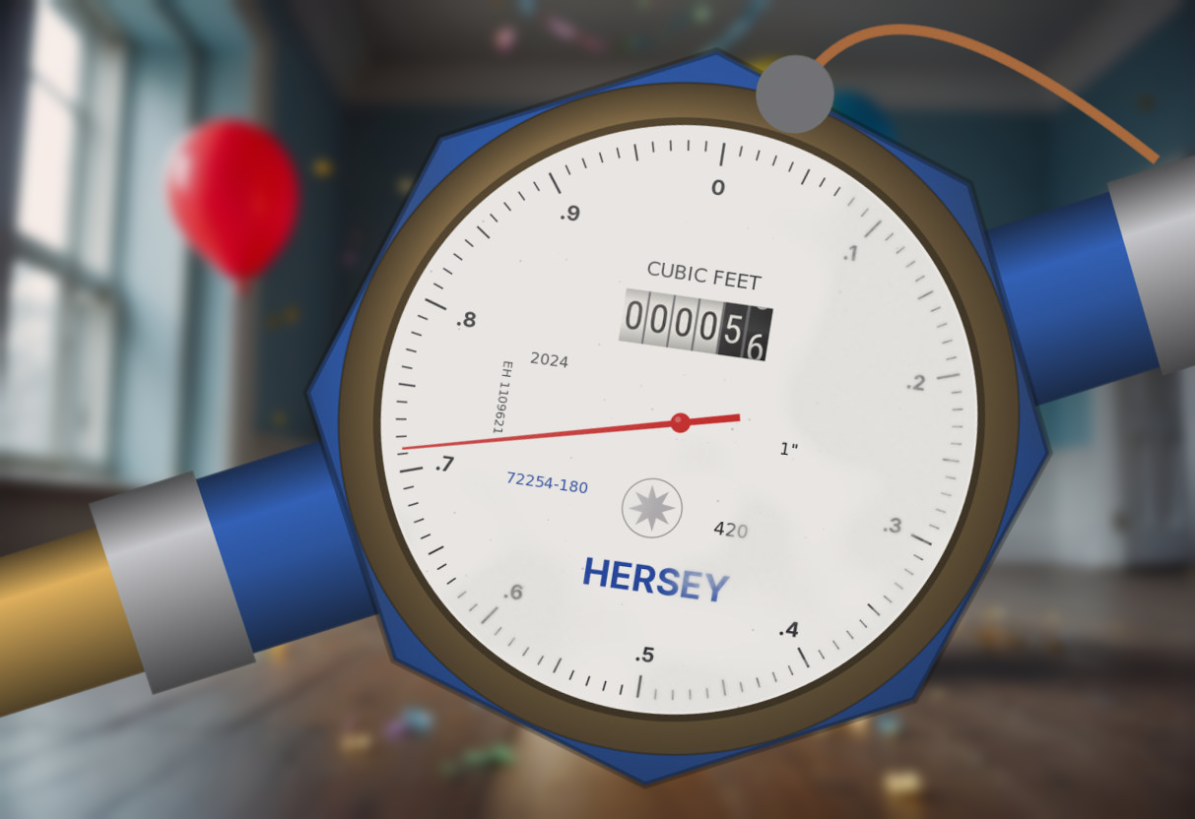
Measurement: 55.71,ft³
